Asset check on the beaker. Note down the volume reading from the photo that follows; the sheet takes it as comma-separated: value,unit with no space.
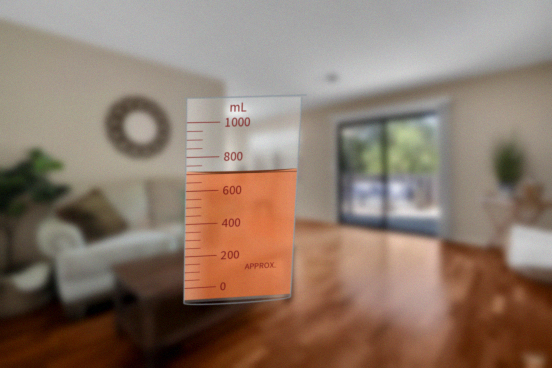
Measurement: 700,mL
